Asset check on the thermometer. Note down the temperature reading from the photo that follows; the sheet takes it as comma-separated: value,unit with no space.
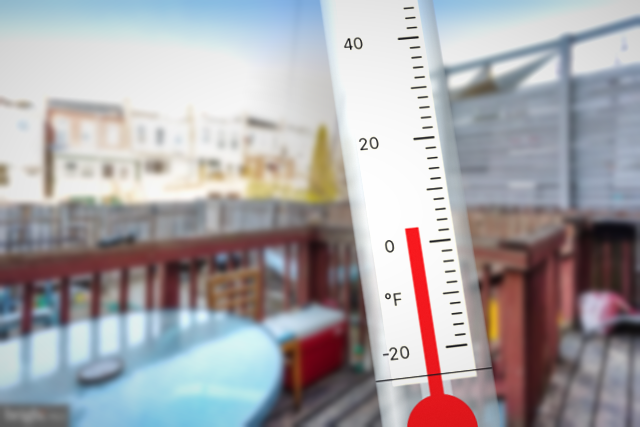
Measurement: 3,°F
